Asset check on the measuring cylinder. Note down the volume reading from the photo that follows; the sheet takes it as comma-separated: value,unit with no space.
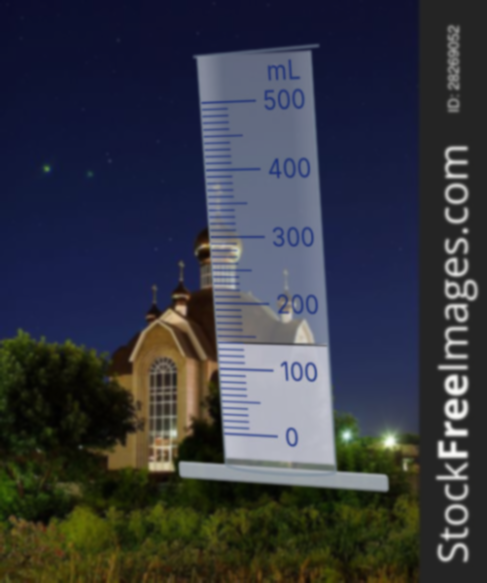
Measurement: 140,mL
